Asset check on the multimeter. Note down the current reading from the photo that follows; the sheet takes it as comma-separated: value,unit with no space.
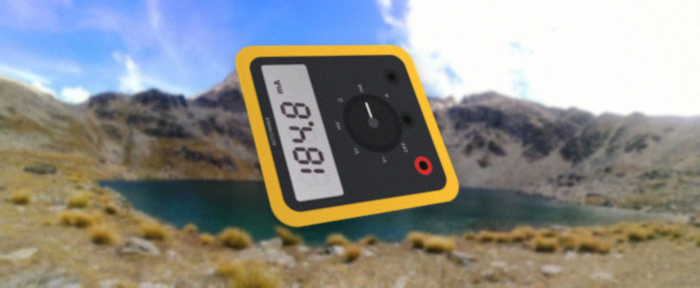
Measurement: 184.8,mA
